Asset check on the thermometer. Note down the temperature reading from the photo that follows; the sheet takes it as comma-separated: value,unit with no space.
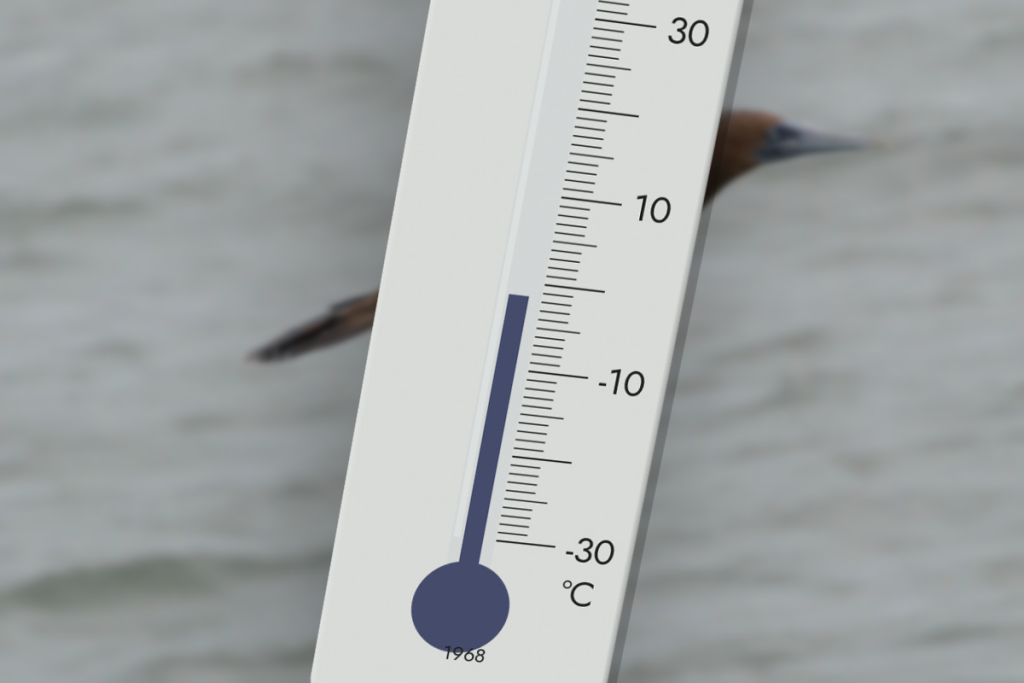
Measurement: -1.5,°C
